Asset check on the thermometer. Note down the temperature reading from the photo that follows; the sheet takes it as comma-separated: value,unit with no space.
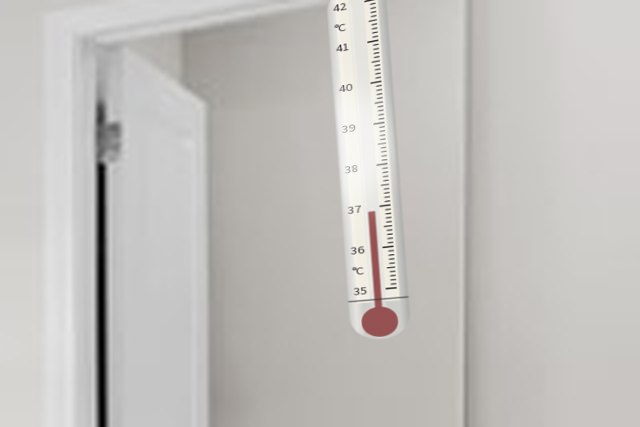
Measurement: 36.9,°C
